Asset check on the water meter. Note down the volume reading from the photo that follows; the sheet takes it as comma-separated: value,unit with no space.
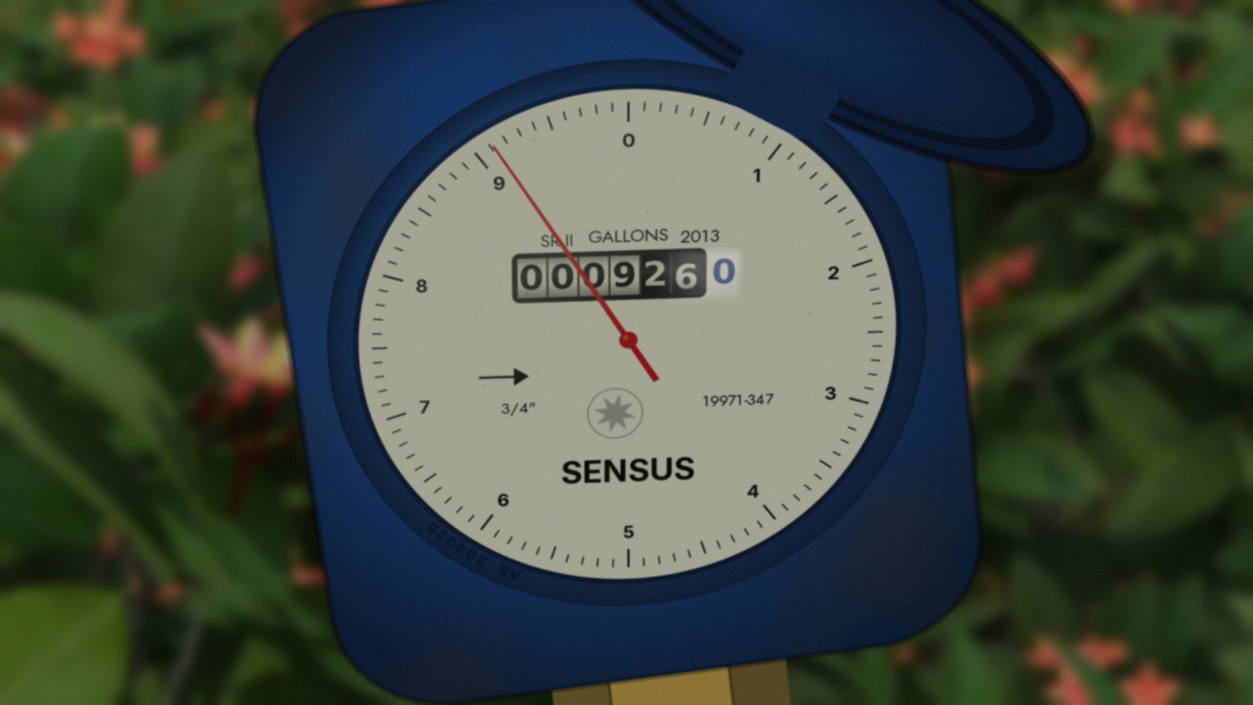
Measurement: 9259.1,gal
